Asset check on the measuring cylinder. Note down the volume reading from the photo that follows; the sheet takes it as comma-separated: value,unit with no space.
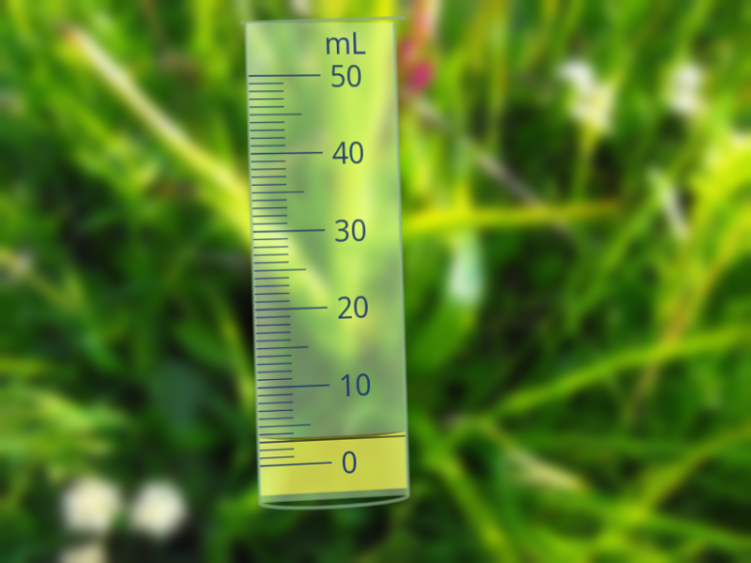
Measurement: 3,mL
